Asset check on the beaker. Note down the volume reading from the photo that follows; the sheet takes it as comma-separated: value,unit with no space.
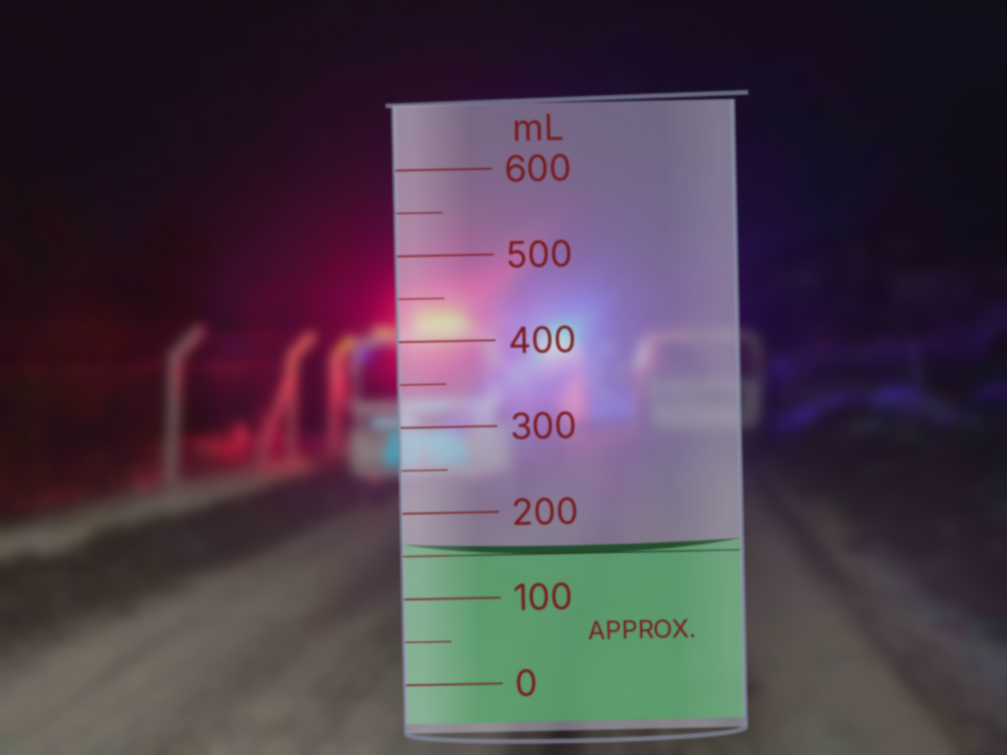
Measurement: 150,mL
